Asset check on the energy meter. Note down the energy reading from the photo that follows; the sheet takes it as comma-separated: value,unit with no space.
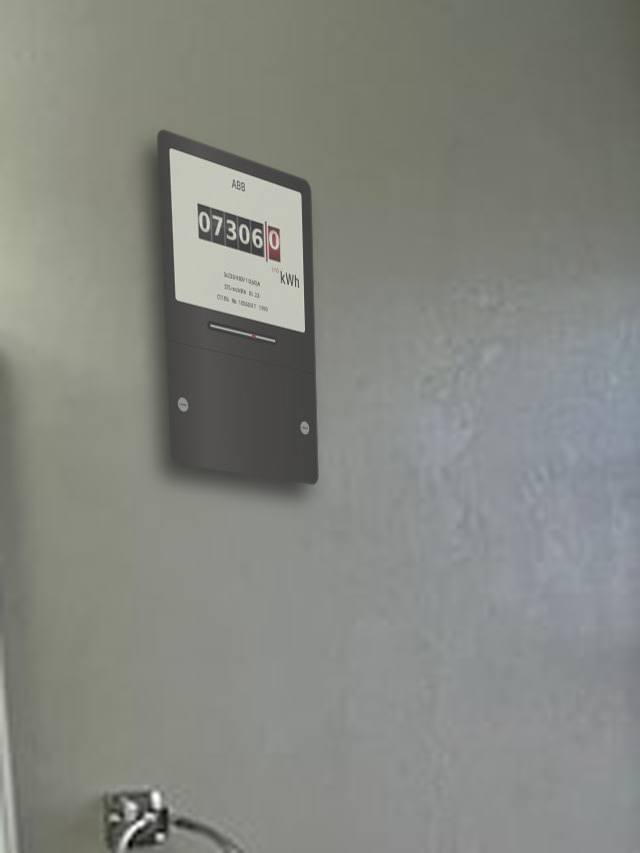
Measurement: 7306.0,kWh
